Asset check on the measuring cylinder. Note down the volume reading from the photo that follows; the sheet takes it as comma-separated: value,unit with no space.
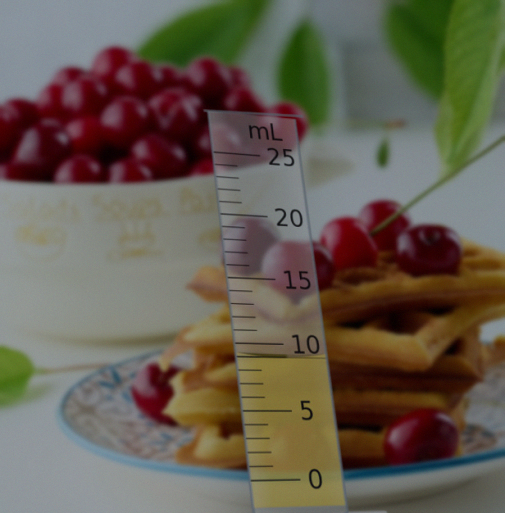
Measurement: 9,mL
